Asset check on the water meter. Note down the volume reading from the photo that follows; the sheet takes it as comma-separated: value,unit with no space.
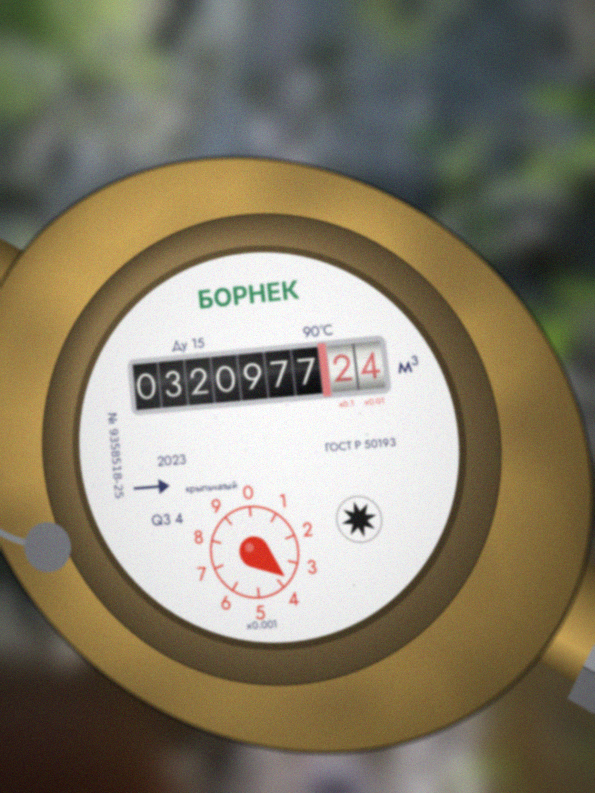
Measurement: 320977.243,m³
